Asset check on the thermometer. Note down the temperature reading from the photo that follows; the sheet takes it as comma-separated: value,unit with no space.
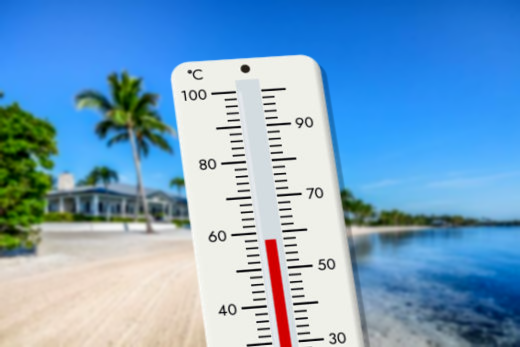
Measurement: 58,°C
